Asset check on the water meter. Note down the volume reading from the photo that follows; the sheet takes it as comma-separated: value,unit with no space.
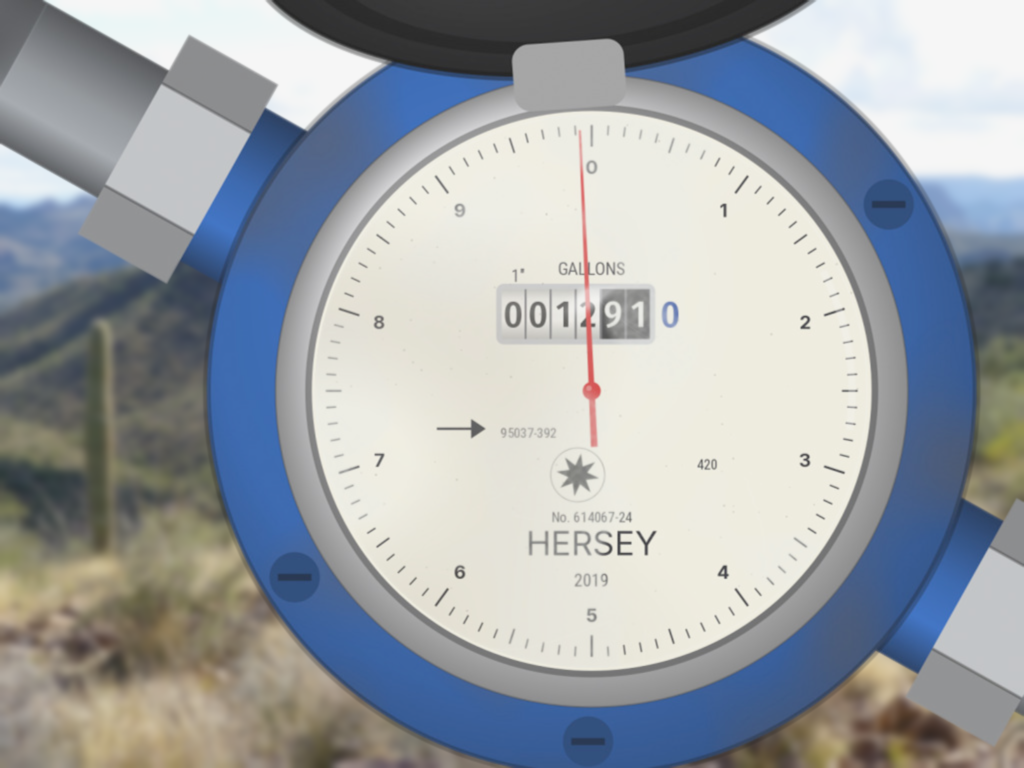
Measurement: 12909.9,gal
